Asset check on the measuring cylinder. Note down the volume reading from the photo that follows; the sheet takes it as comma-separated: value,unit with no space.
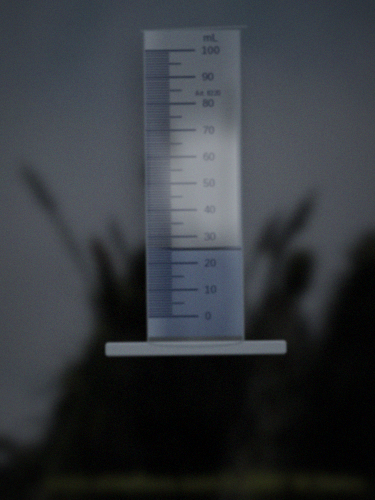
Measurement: 25,mL
